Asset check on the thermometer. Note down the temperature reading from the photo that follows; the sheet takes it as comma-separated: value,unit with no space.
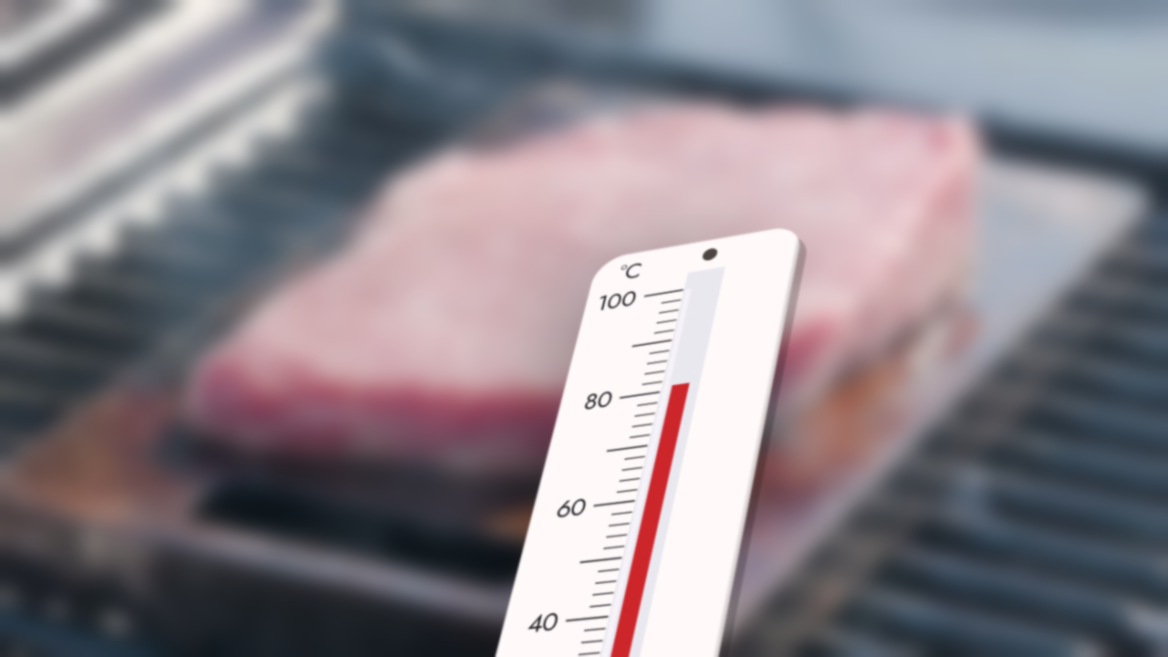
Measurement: 81,°C
